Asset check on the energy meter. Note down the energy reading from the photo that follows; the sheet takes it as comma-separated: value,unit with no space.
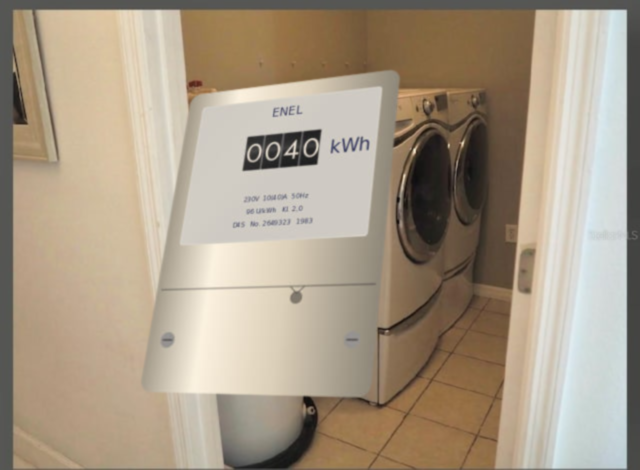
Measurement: 40,kWh
